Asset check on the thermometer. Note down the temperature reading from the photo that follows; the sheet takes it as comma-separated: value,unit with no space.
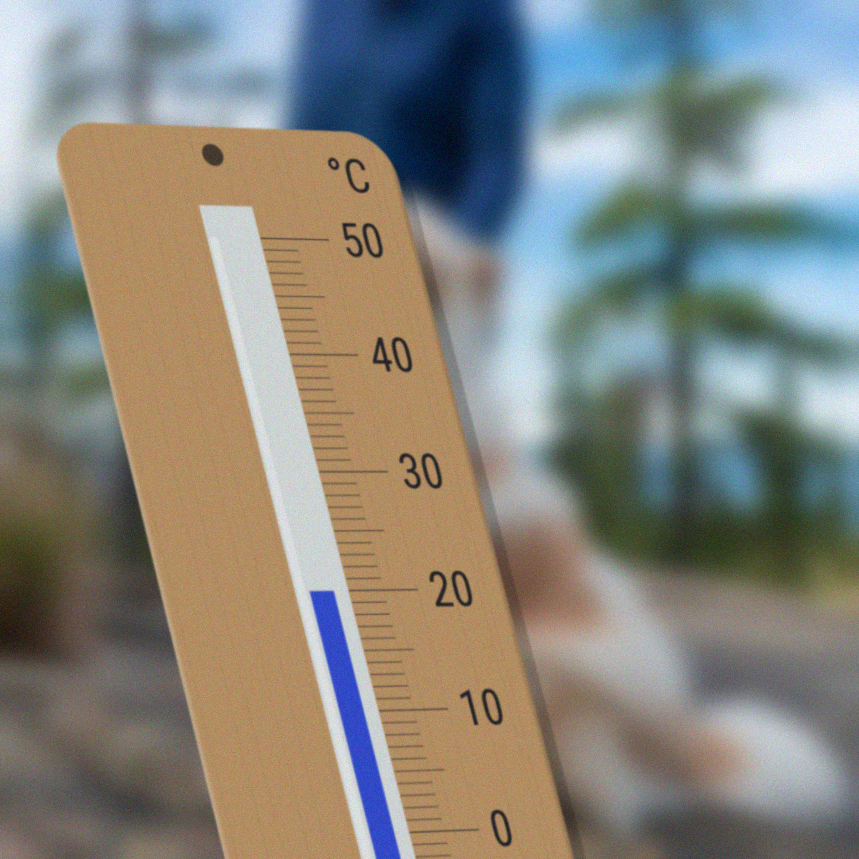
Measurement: 20,°C
